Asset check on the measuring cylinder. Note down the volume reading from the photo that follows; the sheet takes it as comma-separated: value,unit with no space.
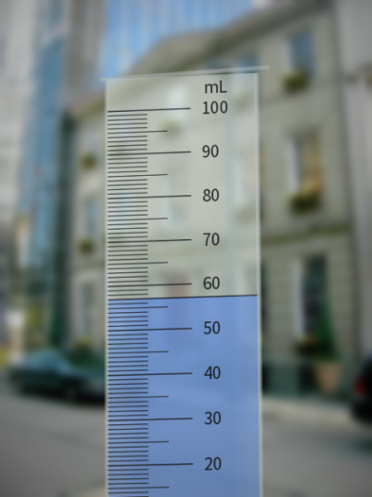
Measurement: 57,mL
